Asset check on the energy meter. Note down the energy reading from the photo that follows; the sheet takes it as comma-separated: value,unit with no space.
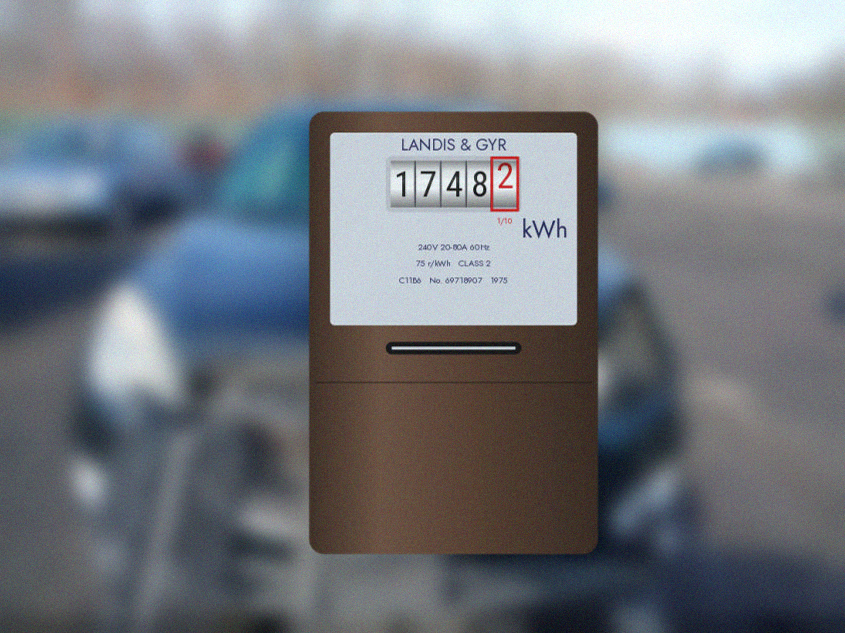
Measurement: 1748.2,kWh
